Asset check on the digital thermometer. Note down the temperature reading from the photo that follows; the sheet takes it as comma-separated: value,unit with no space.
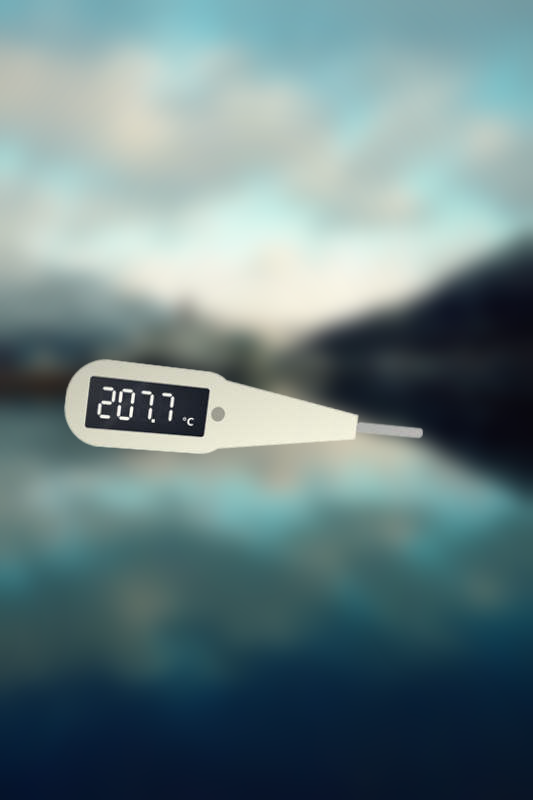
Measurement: 207.7,°C
